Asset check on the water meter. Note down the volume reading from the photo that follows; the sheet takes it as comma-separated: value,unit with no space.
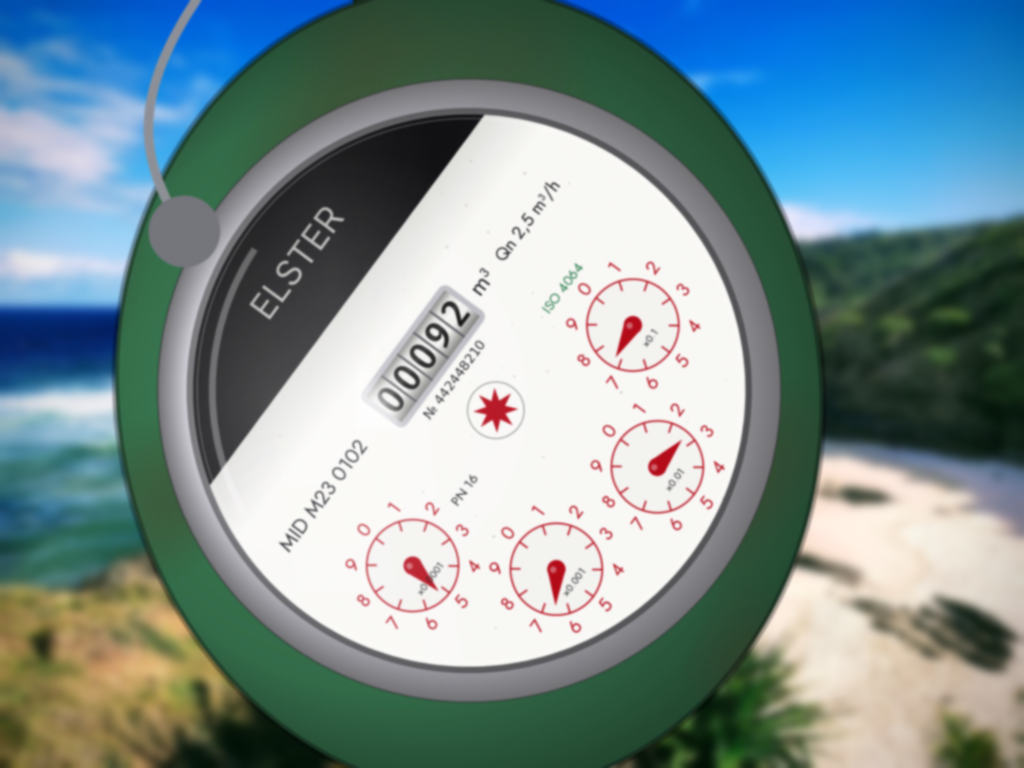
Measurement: 92.7265,m³
